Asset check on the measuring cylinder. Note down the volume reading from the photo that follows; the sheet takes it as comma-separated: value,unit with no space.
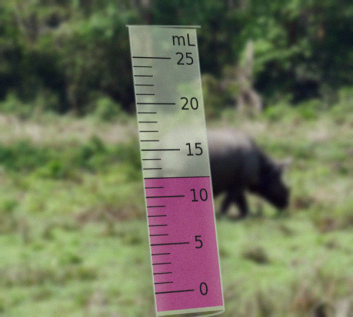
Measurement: 12,mL
